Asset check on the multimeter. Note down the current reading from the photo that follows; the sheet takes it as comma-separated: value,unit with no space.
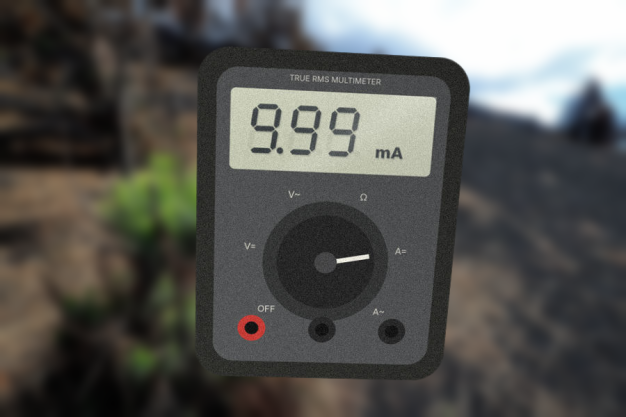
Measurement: 9.99,mA
